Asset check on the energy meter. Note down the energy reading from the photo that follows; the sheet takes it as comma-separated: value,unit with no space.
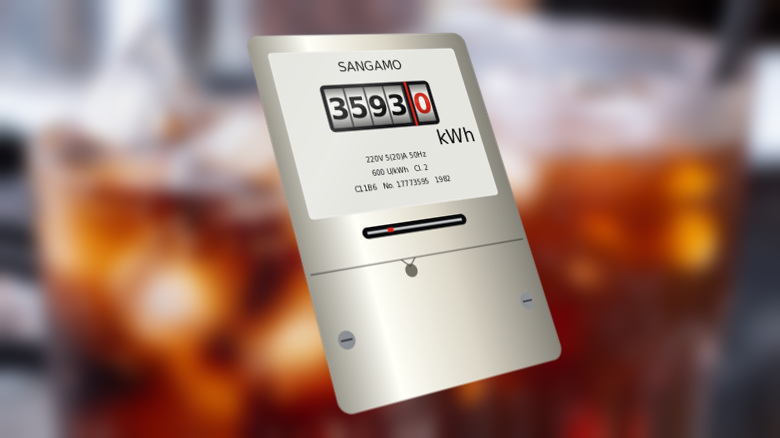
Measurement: 3593.0,kWh
